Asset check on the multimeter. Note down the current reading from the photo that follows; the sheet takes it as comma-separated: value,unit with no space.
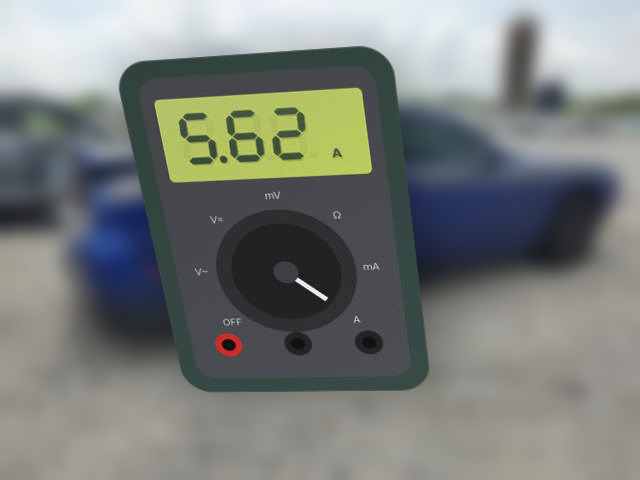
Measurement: 5.62,A
